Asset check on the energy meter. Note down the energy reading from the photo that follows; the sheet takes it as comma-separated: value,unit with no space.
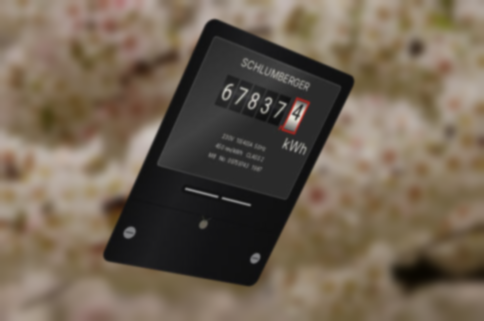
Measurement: 67837.4,kWh
